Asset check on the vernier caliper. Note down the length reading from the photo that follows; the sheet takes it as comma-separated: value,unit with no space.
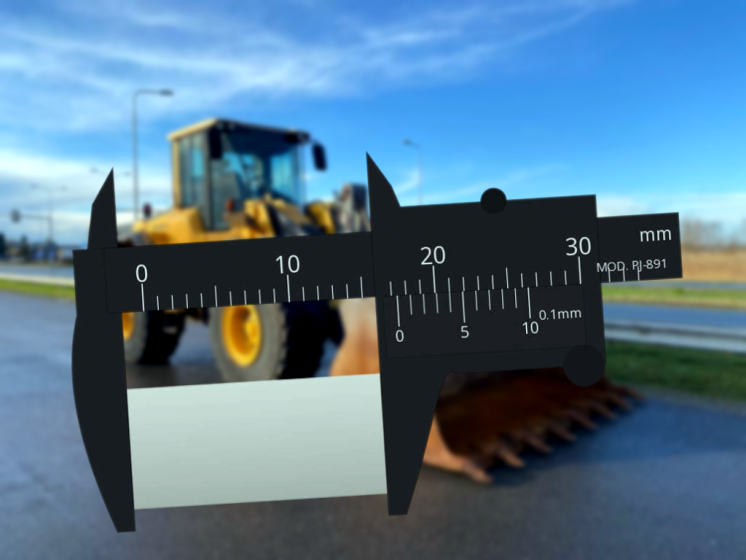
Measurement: 17.4,mm
